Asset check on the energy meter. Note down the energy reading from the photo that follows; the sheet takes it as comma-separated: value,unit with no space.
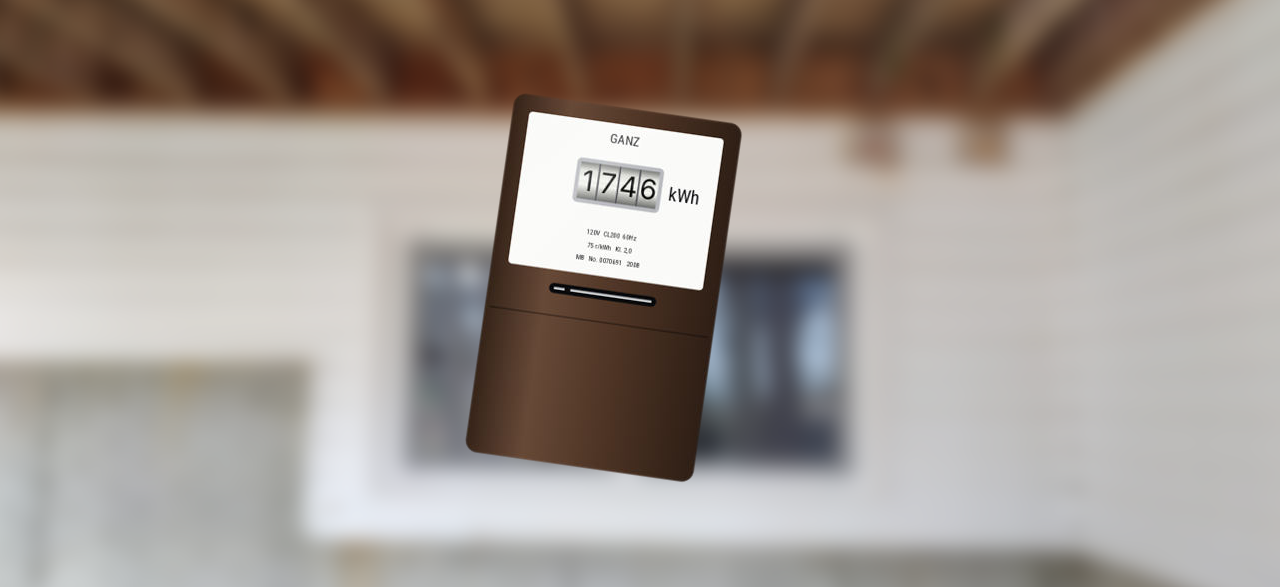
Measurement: 1746,kWh
